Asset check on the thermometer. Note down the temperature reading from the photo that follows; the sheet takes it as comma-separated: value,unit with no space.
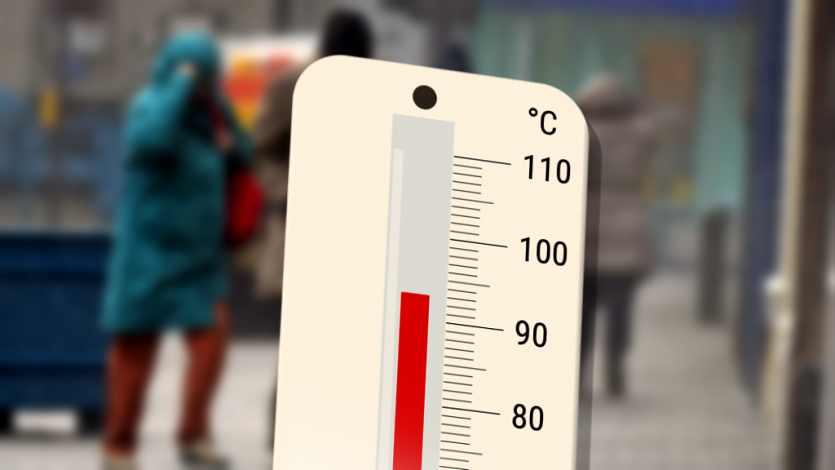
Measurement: 93,°C
